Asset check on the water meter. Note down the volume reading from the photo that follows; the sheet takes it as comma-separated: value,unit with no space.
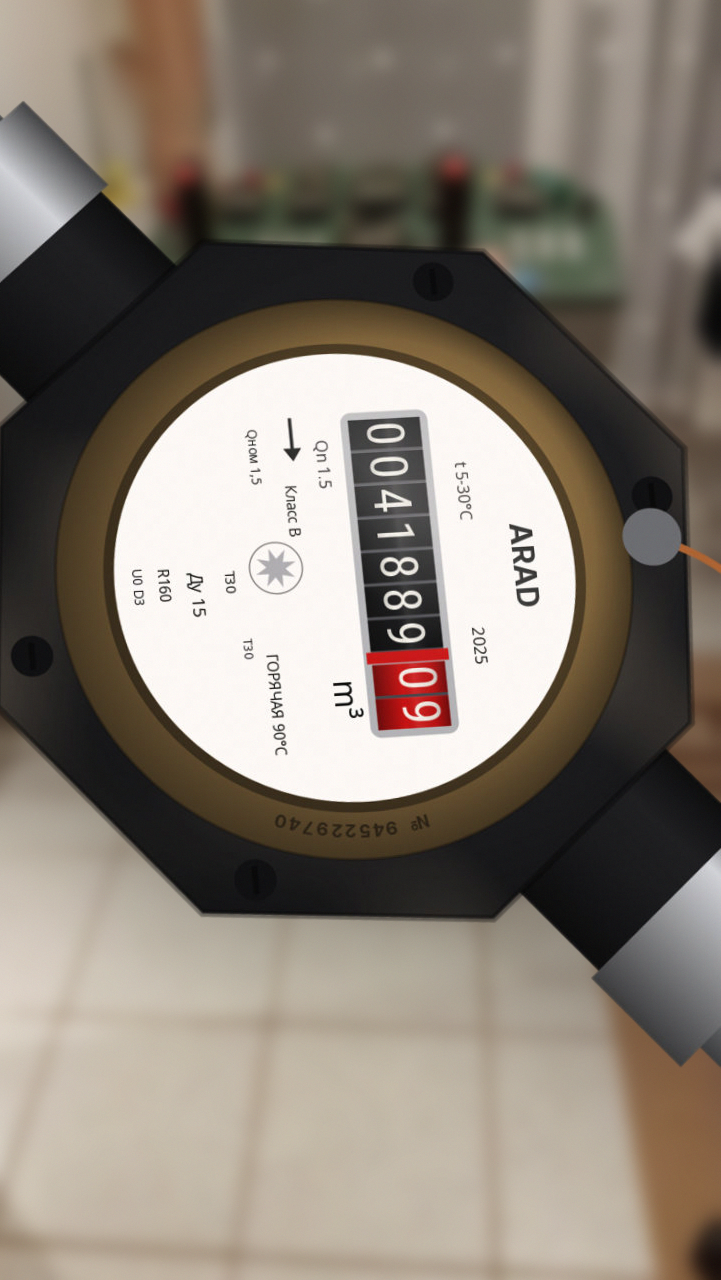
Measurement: 41889.09,m³
